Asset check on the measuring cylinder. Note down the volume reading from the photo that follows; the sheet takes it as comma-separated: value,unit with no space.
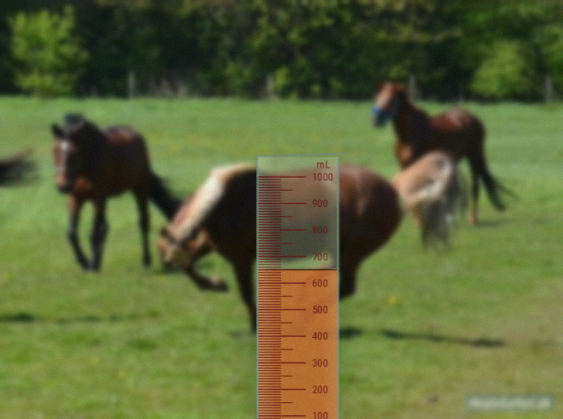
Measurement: 650,mL
